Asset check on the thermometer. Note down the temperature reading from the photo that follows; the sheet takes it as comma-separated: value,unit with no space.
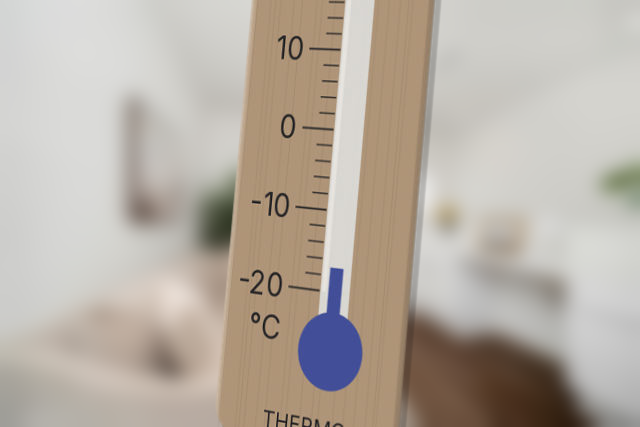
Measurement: -17,°C
